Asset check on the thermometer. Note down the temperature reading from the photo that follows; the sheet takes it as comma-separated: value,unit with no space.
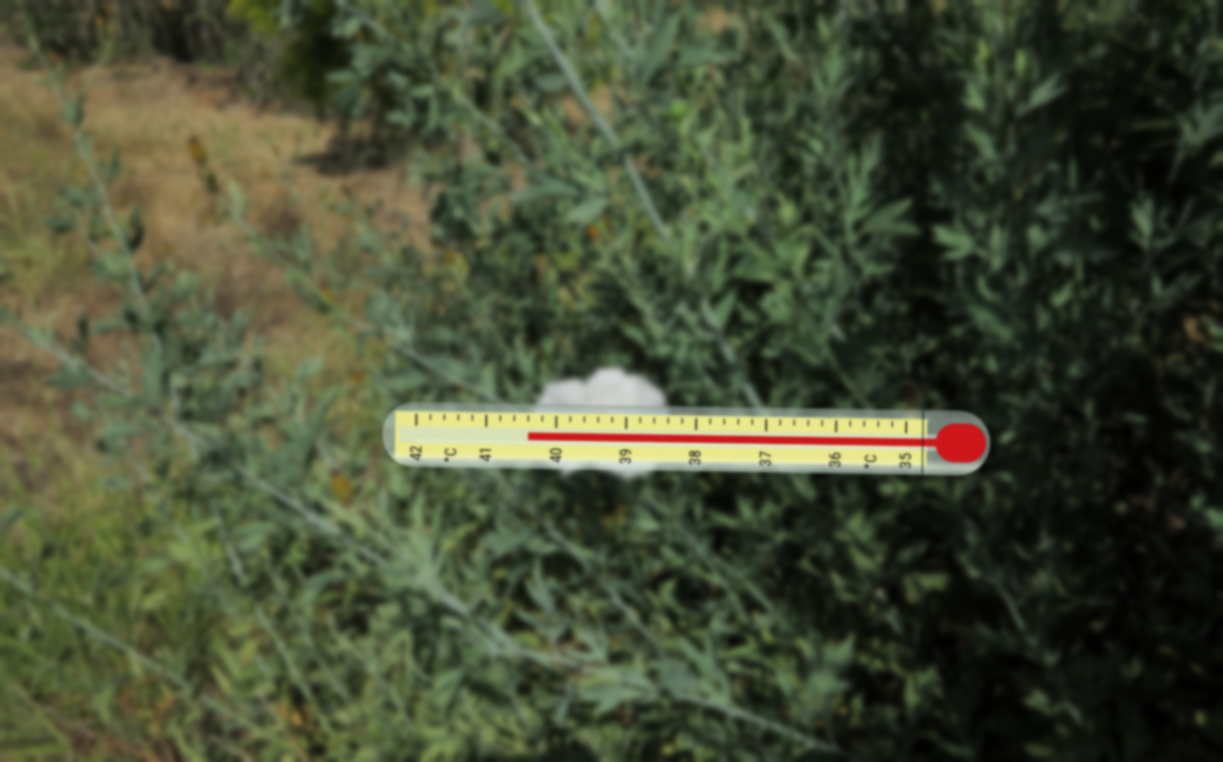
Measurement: 40.4,°C
